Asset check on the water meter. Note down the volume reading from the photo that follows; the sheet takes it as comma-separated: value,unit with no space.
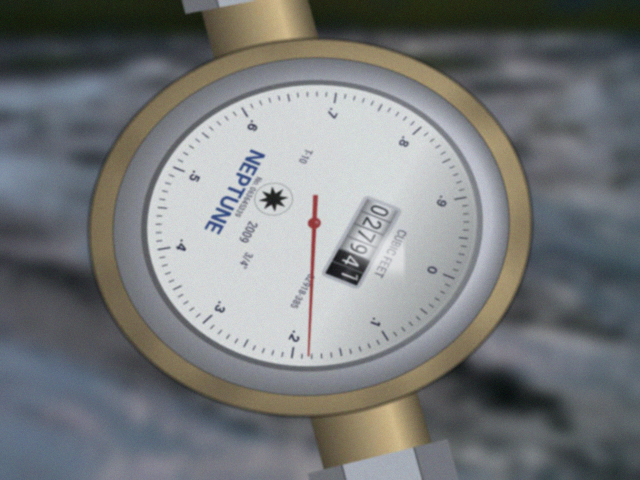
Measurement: 27941.18,ft³
